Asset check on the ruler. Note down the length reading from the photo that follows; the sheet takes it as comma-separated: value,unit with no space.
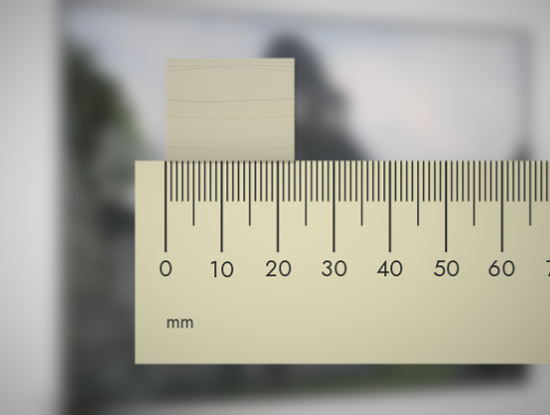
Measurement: 23,mm
